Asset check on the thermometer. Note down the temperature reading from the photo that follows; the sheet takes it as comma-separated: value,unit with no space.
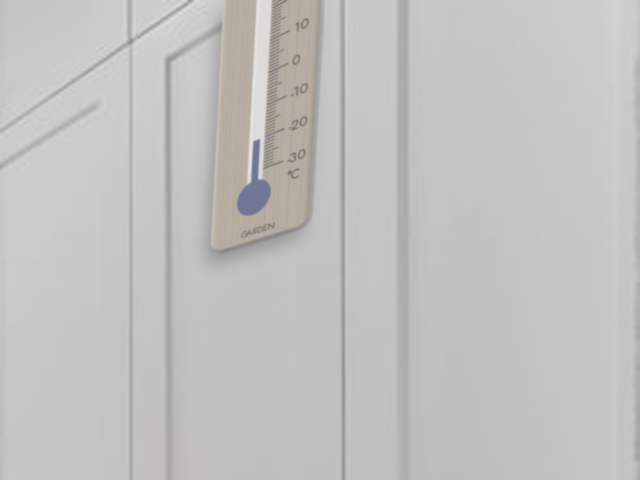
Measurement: -20,°C
